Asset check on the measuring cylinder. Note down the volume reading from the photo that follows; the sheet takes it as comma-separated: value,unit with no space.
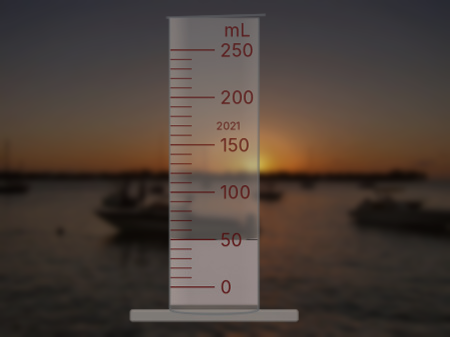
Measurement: 50,mL
